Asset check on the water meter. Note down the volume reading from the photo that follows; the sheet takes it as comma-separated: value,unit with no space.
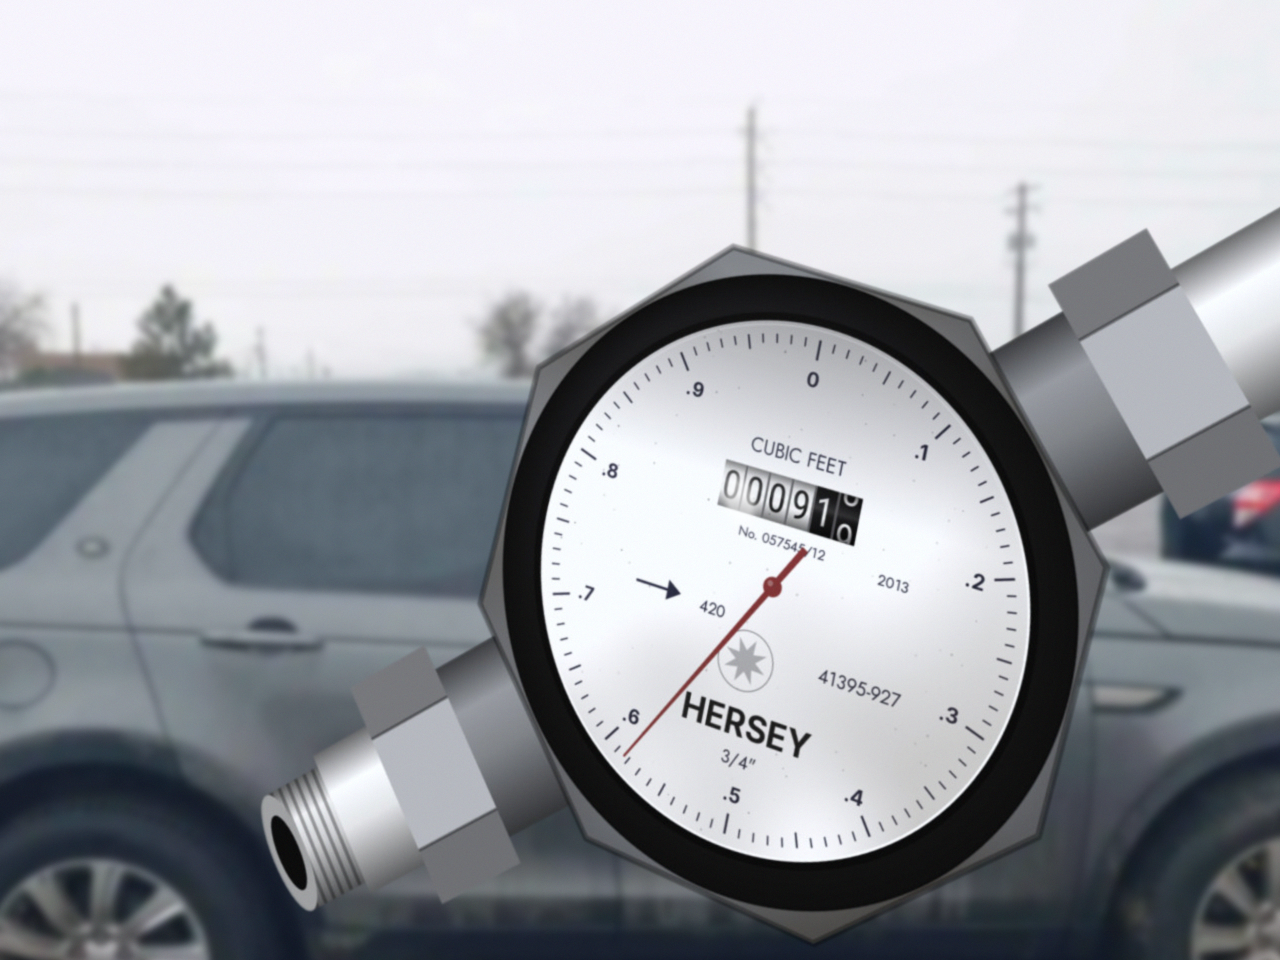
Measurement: 918.58,ft³
